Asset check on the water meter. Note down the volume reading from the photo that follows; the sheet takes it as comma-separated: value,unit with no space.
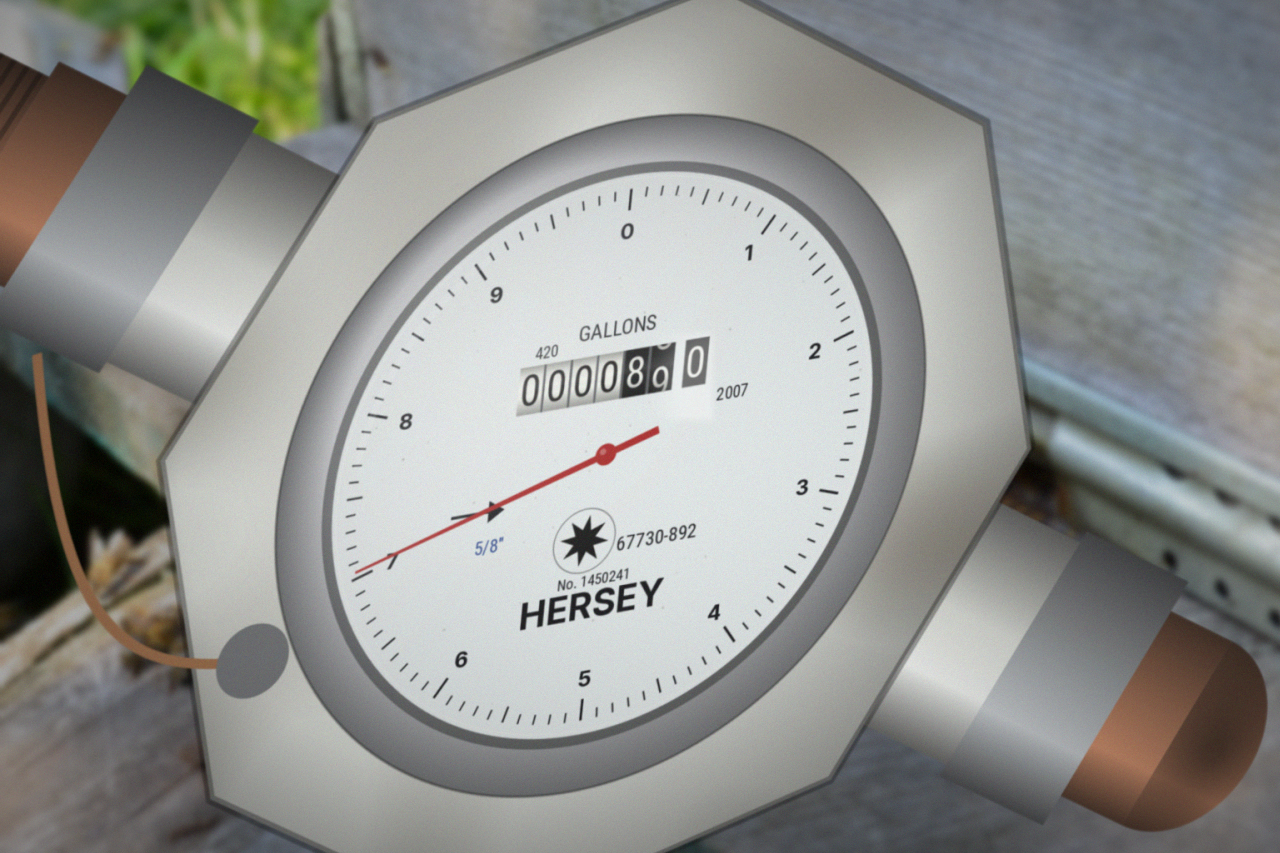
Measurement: 887.0,gal
